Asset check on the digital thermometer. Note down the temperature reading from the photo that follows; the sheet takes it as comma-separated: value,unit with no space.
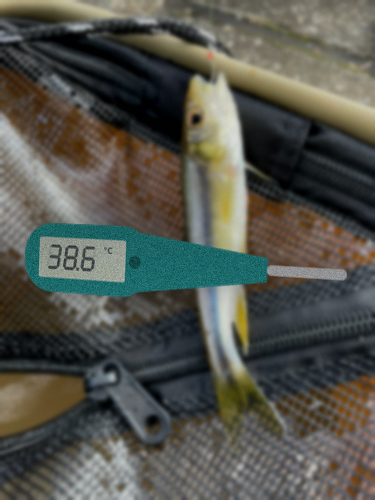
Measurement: 38.6,°C
